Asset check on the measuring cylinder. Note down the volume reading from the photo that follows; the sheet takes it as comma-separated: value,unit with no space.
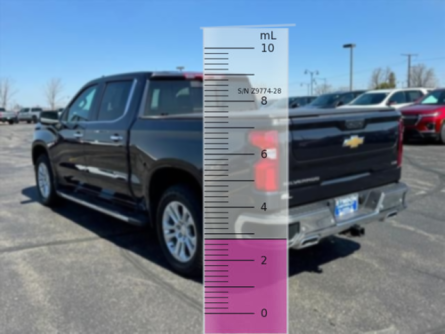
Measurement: 2.8,mL
